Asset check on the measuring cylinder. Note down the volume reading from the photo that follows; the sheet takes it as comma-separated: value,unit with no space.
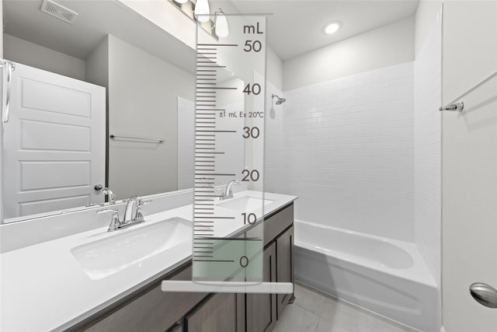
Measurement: 5,mL
